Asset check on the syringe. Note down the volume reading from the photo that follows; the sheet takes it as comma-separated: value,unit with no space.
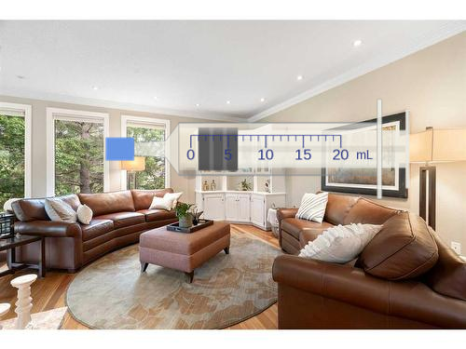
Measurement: 1,mL
